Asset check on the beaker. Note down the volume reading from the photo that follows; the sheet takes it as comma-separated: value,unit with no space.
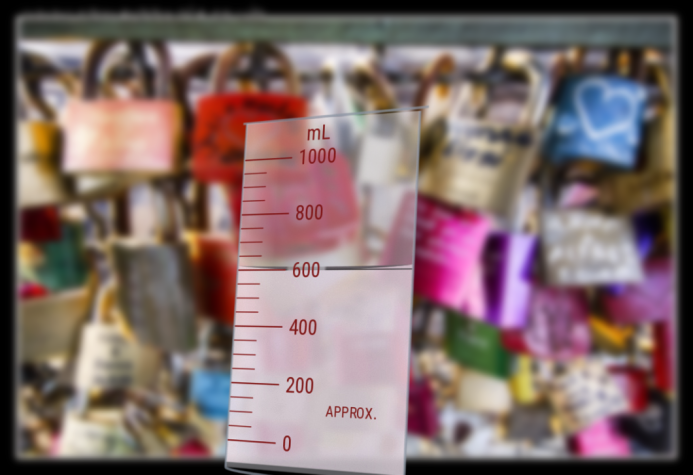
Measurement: 600,mL
